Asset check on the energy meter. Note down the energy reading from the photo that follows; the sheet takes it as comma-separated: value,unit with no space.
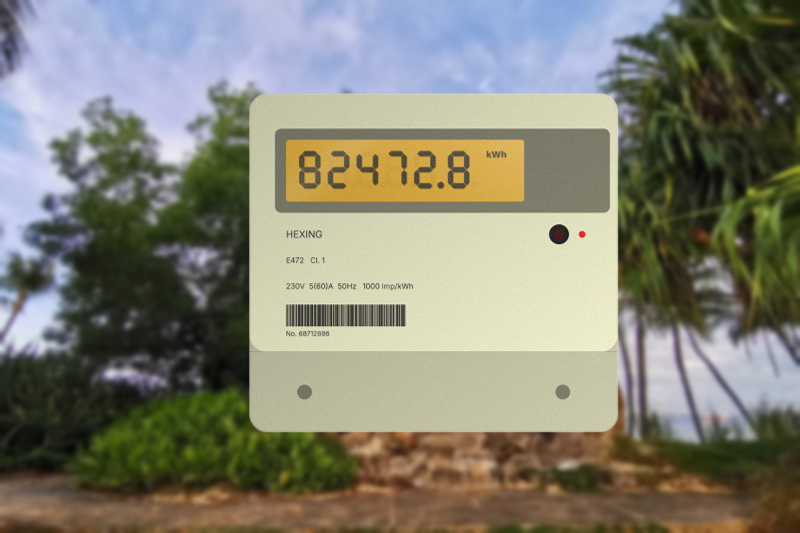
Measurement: 82472.8,kWh
